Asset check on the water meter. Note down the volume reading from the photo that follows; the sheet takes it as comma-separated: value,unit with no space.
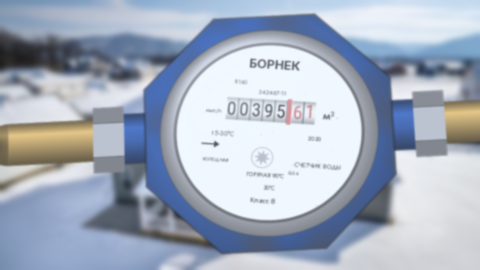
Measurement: 395.61,m³
